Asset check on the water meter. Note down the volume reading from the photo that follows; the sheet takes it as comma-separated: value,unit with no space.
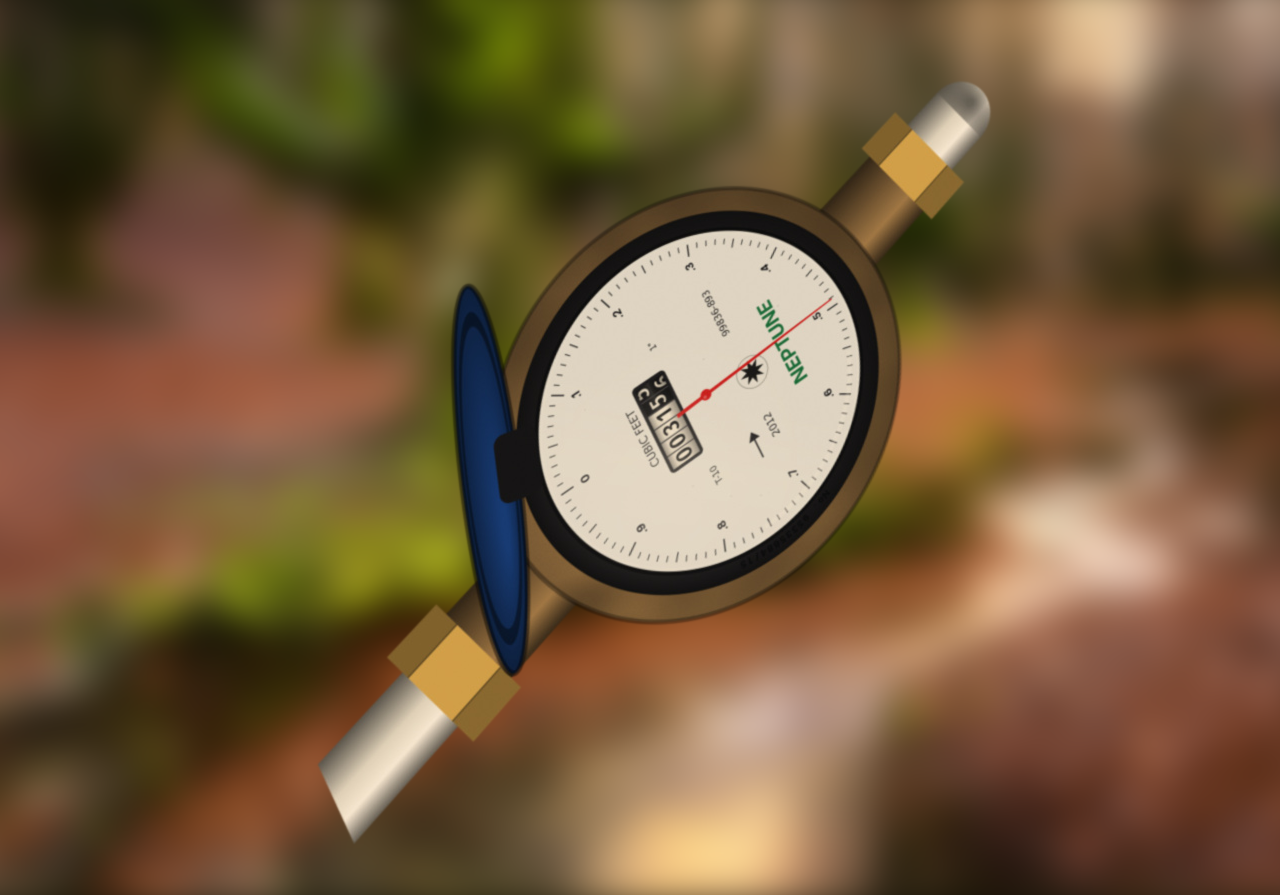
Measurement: 3155.49,ft³
